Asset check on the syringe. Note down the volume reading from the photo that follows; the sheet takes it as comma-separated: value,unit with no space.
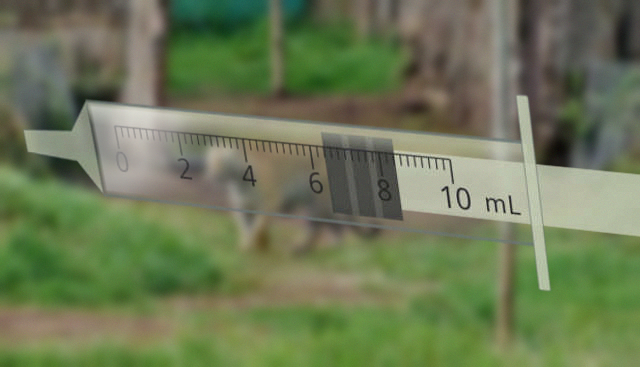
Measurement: 6.4,mL
